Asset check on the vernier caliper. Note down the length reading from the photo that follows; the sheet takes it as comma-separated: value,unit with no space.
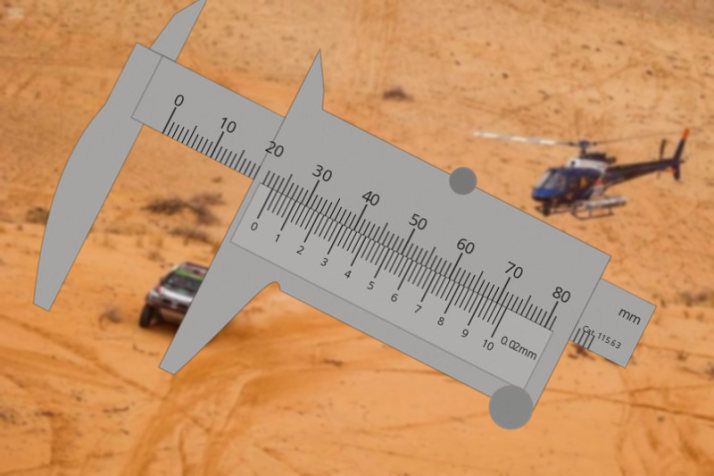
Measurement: 23.0,mm
